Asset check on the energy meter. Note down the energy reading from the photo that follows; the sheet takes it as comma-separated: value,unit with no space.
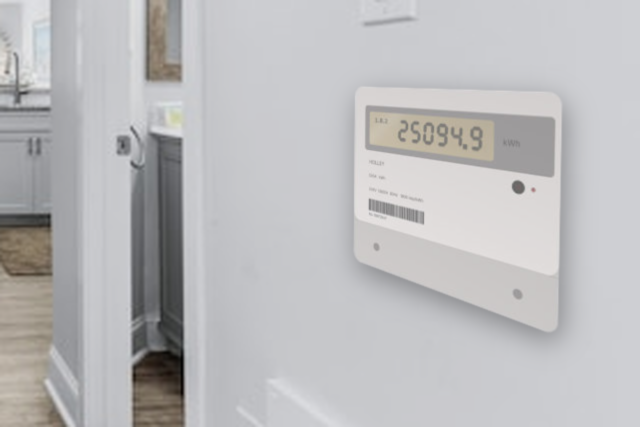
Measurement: 25094.9,kWh
